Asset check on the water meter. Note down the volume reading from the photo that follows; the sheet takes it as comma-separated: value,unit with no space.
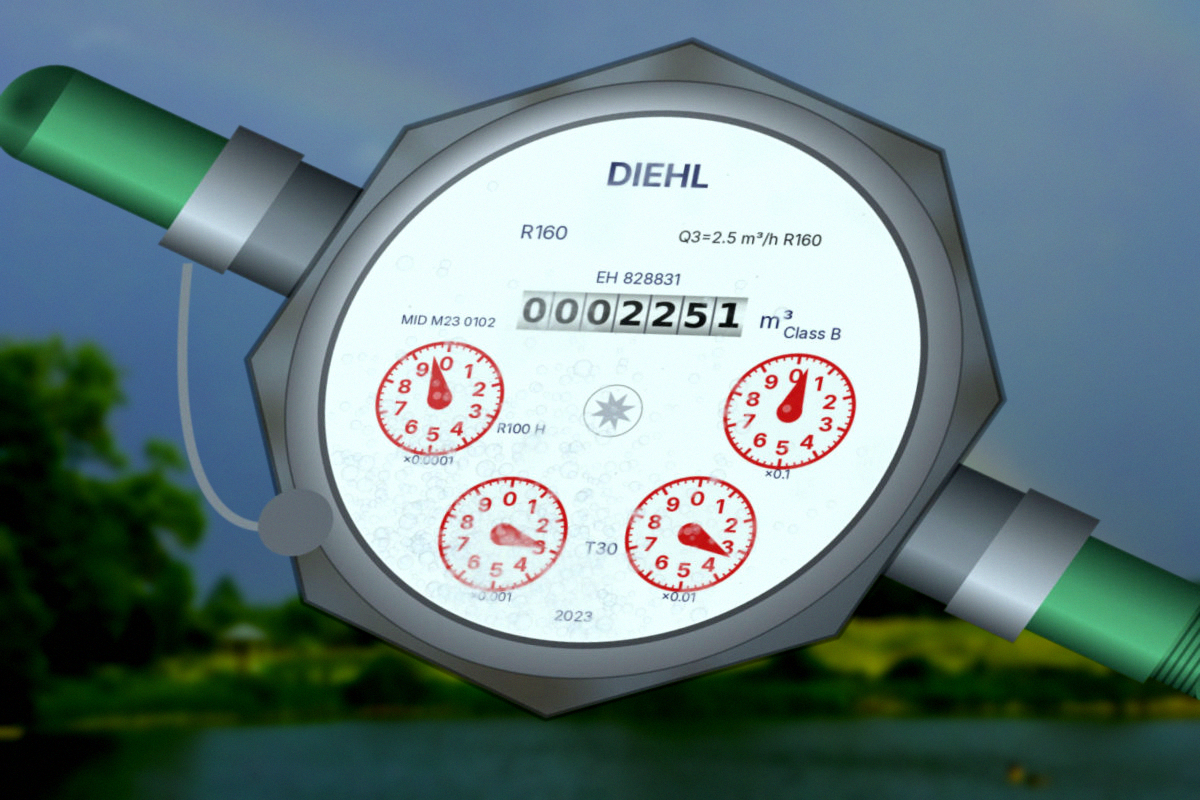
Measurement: 2251.0329,m³
